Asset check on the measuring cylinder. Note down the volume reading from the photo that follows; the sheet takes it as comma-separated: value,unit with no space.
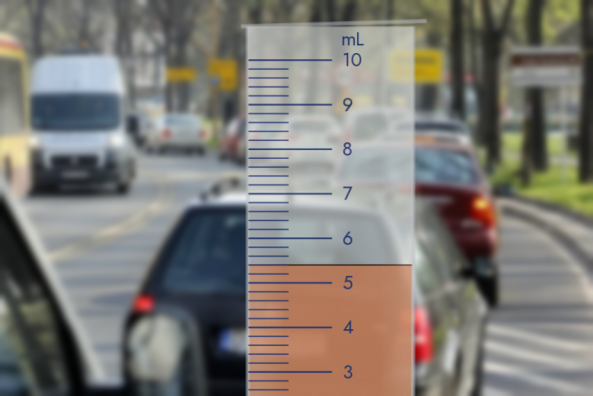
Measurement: 5.4,mL
